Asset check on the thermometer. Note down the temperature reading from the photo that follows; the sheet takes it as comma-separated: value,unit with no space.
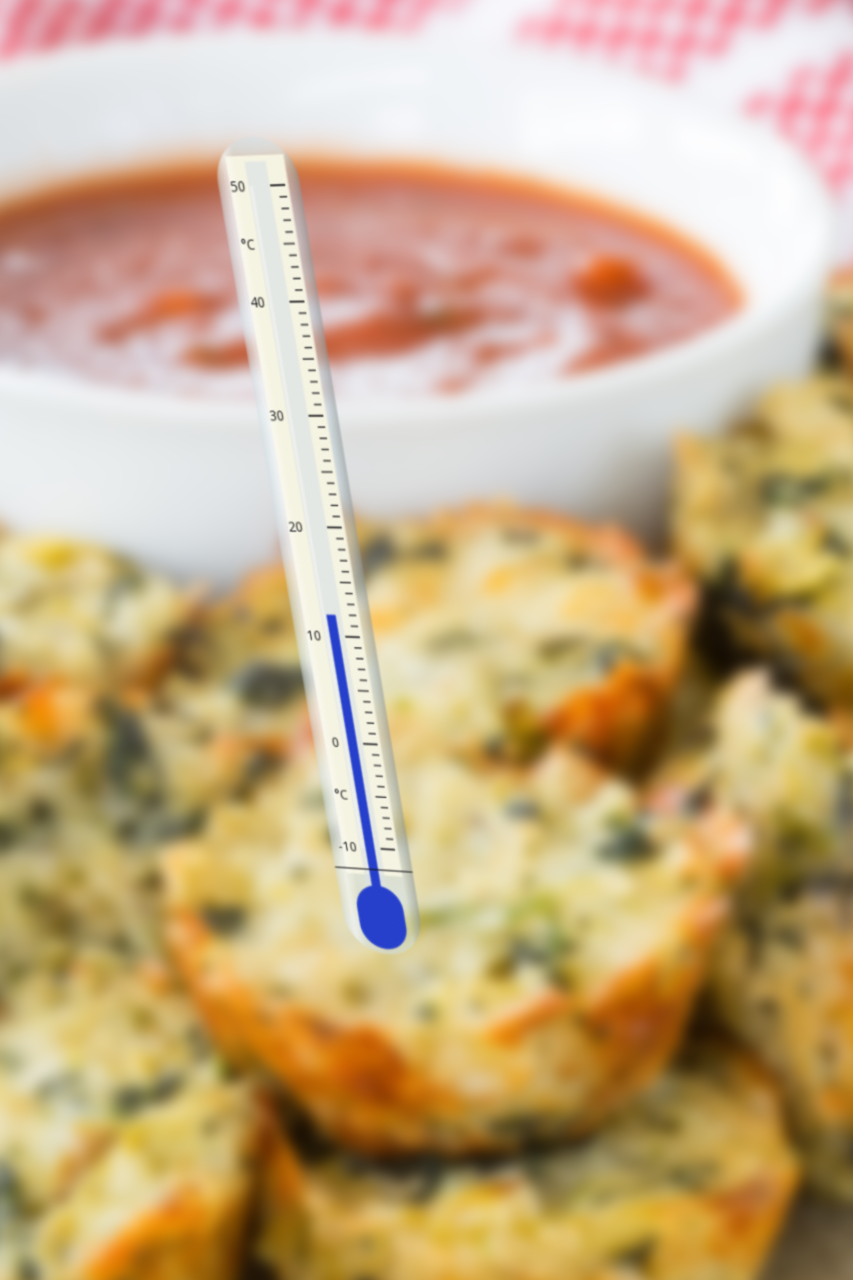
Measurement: 12,°C
